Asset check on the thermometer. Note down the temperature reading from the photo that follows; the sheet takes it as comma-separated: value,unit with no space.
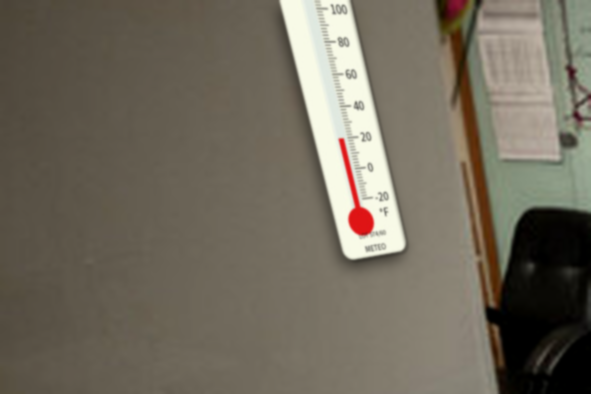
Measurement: 20,°F
